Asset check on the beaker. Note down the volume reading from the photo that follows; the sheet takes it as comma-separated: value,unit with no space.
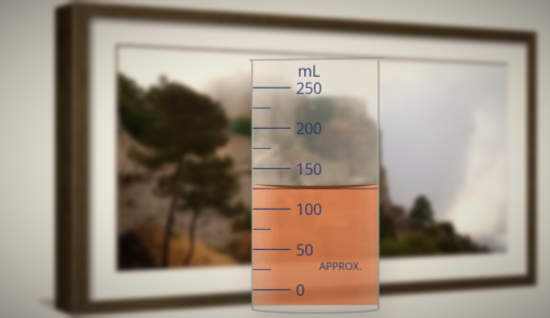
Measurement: 125,mL
